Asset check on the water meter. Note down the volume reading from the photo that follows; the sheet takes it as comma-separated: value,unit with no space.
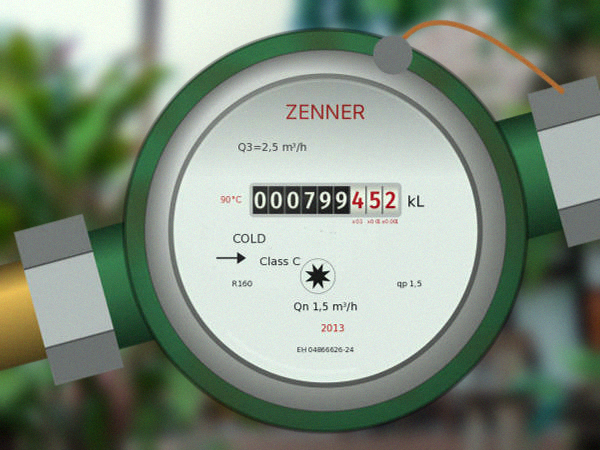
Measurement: 799.452,kL
